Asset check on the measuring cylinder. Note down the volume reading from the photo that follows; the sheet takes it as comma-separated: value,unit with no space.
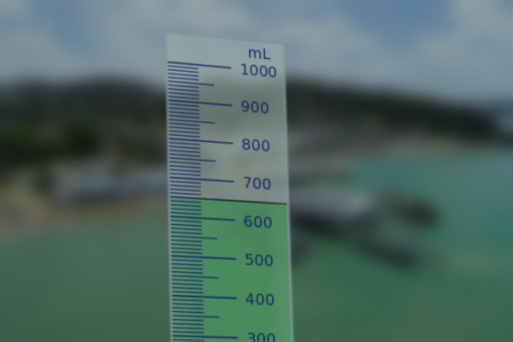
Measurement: 650,mL
